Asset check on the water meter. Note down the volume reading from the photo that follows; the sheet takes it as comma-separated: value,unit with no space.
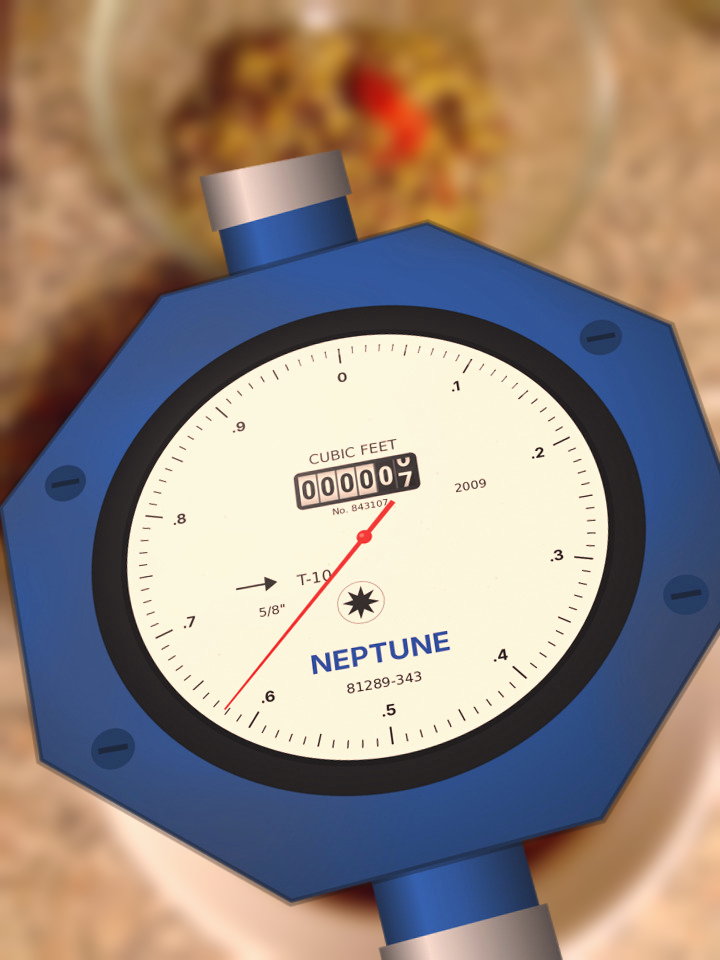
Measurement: 6.62,ft³
